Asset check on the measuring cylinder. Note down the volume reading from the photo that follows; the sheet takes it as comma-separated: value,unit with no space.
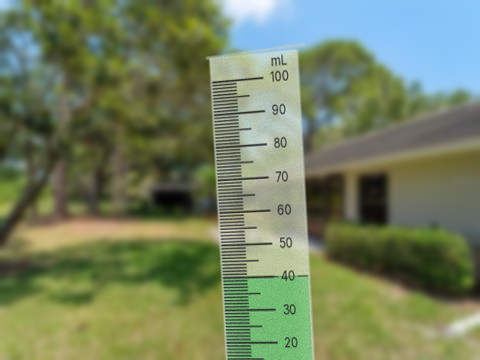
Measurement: 40,mL
